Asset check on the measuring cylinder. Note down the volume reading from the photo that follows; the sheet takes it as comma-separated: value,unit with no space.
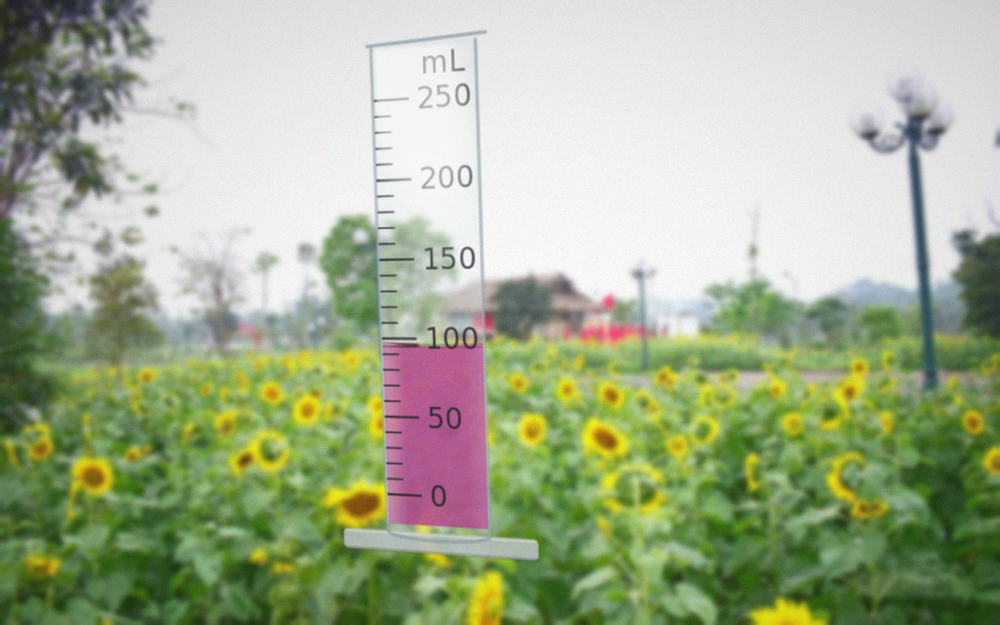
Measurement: 95,mL
